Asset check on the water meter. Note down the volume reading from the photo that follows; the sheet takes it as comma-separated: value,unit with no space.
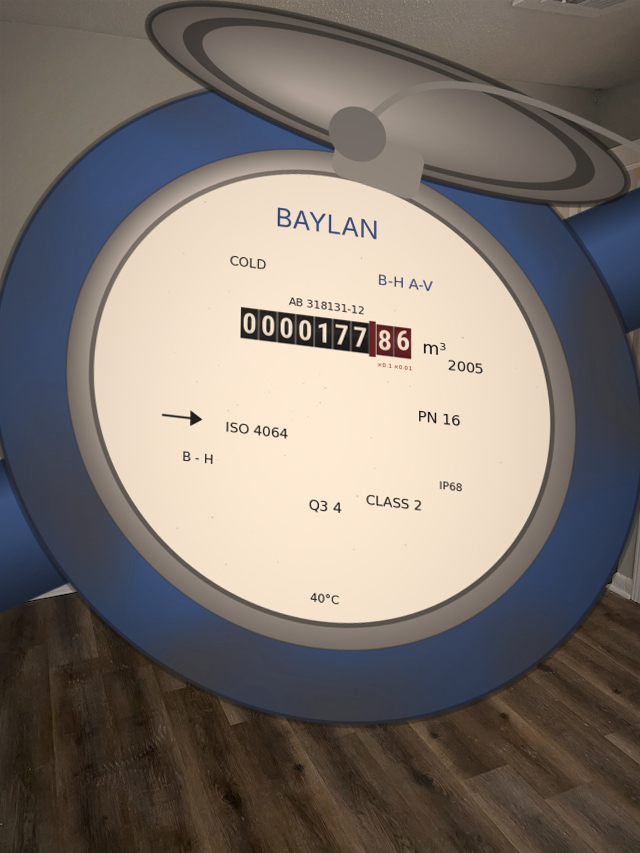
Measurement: 177.86,m³
